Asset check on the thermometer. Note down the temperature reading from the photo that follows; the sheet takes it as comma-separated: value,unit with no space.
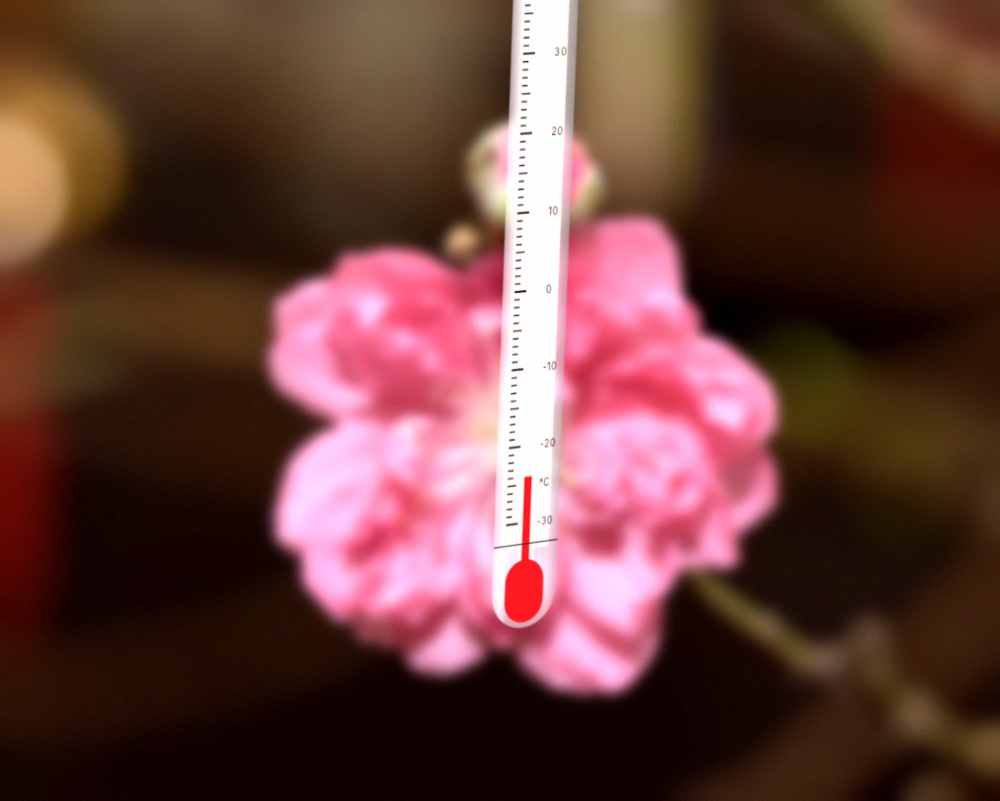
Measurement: -24,°C
